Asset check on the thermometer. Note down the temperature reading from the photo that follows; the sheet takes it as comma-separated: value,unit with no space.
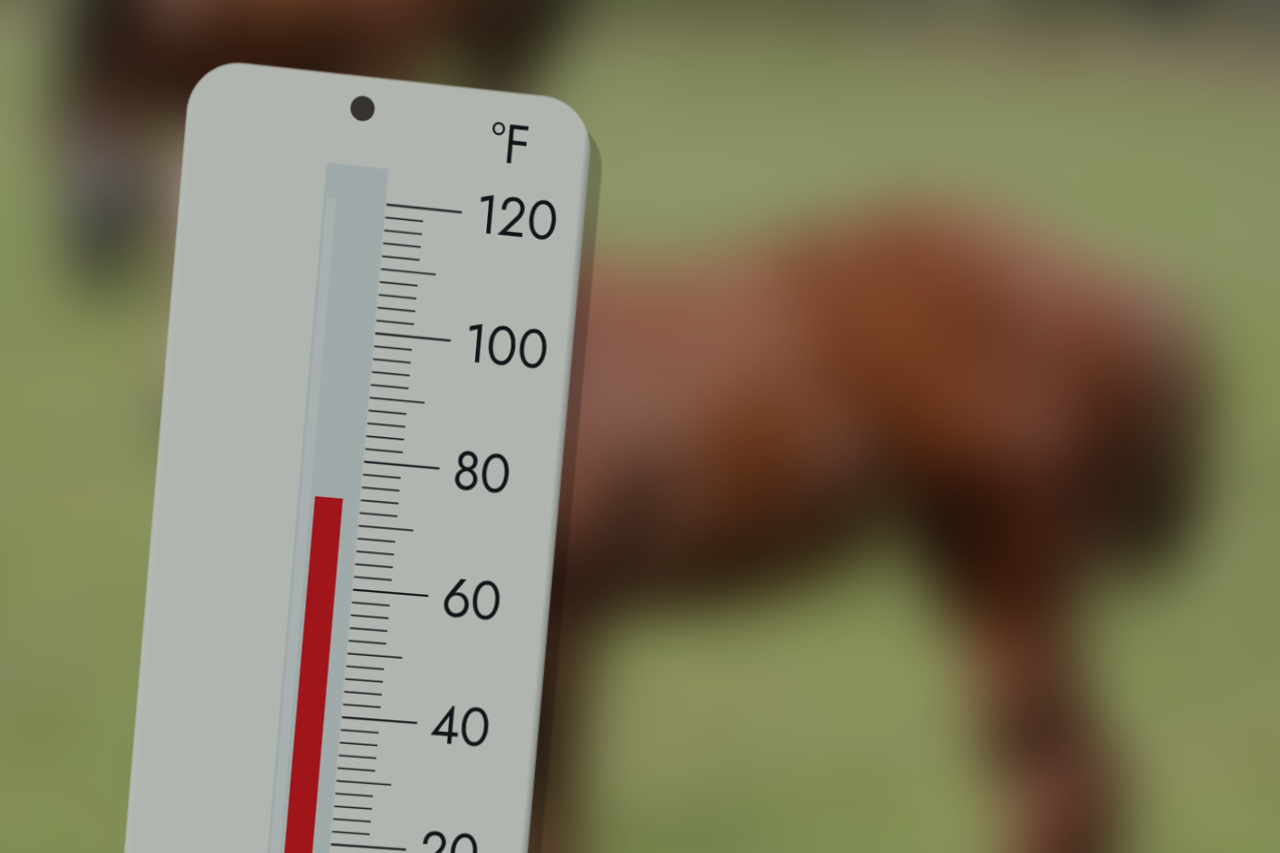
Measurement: 74,°F
